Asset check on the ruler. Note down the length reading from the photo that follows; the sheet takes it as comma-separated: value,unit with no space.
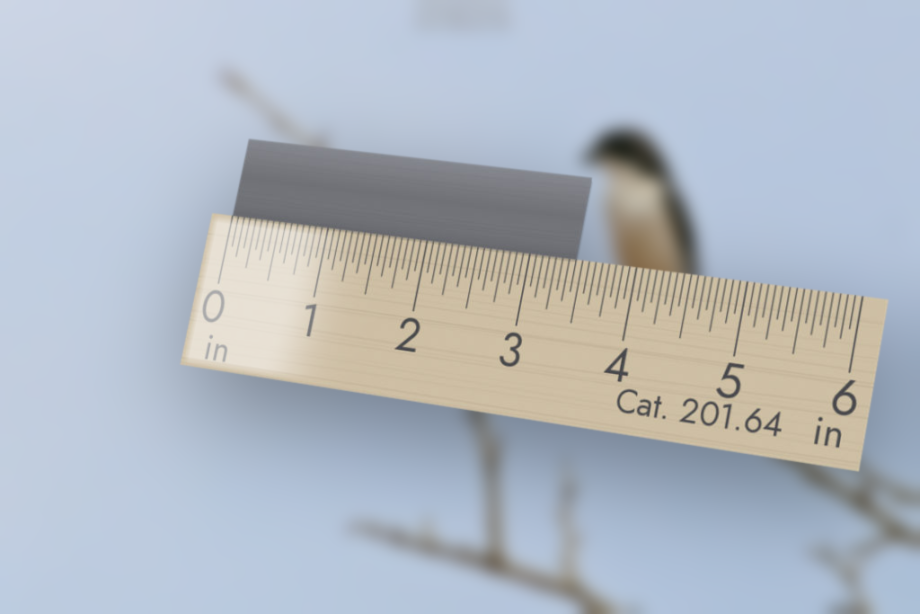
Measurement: 3.4375,in
